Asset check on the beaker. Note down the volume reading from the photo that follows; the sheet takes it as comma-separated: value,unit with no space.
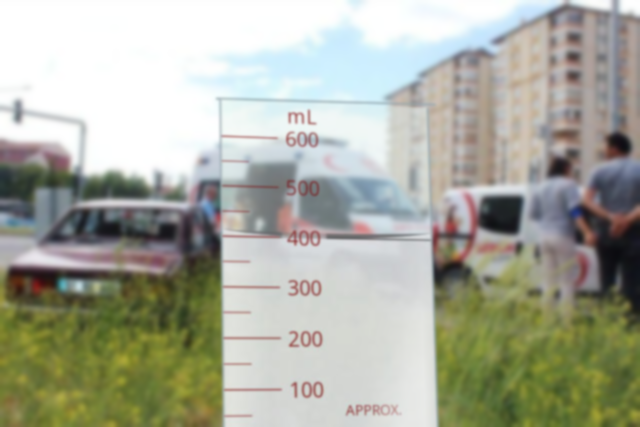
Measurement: 400,mL
